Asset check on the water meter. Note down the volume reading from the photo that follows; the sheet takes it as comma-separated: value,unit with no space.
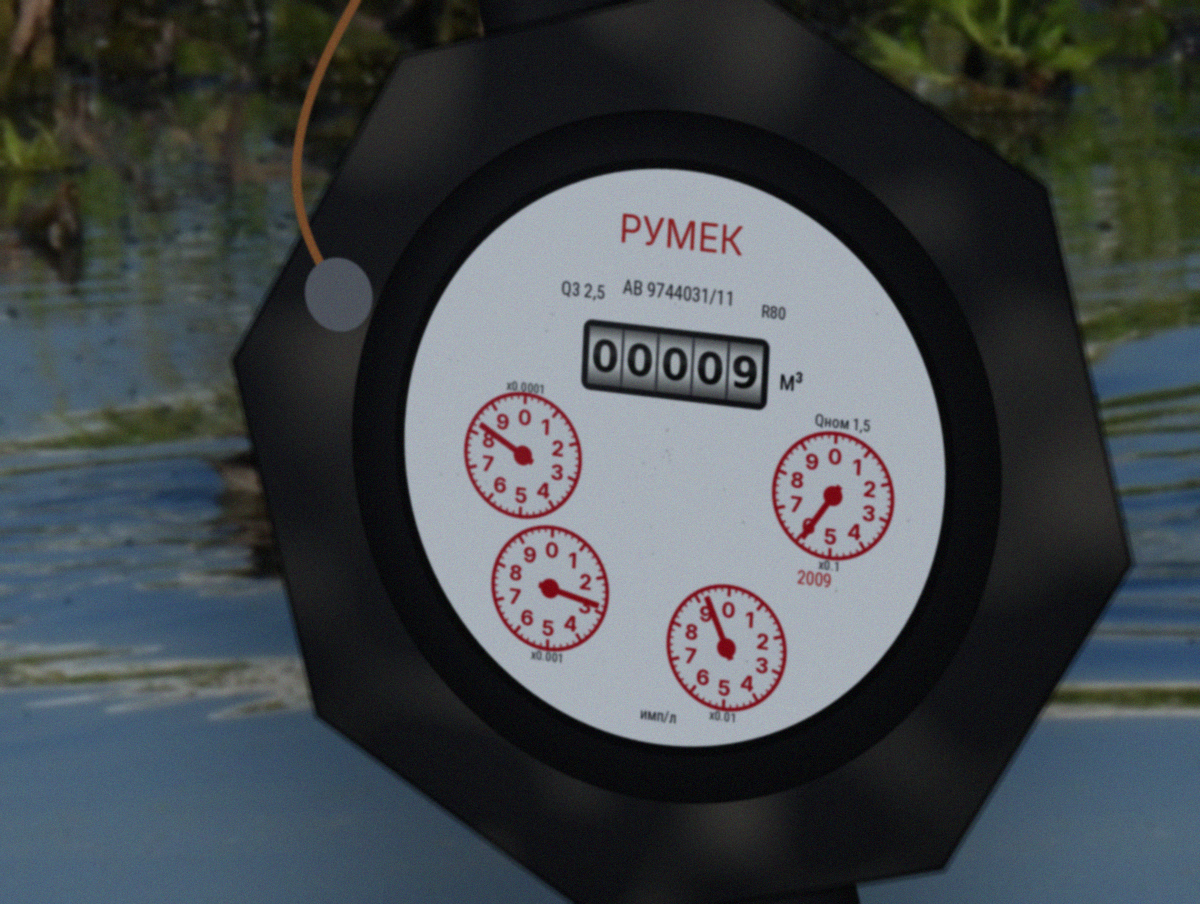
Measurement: 9.5928,m³
